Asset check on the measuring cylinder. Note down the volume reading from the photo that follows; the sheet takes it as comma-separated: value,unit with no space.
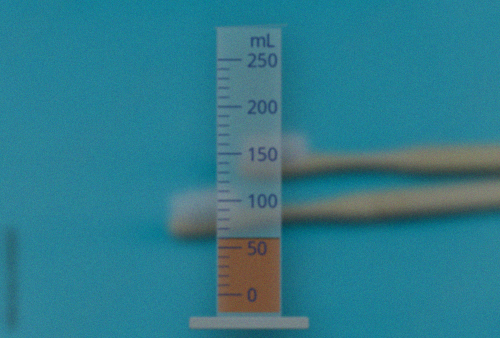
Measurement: 60,mL
